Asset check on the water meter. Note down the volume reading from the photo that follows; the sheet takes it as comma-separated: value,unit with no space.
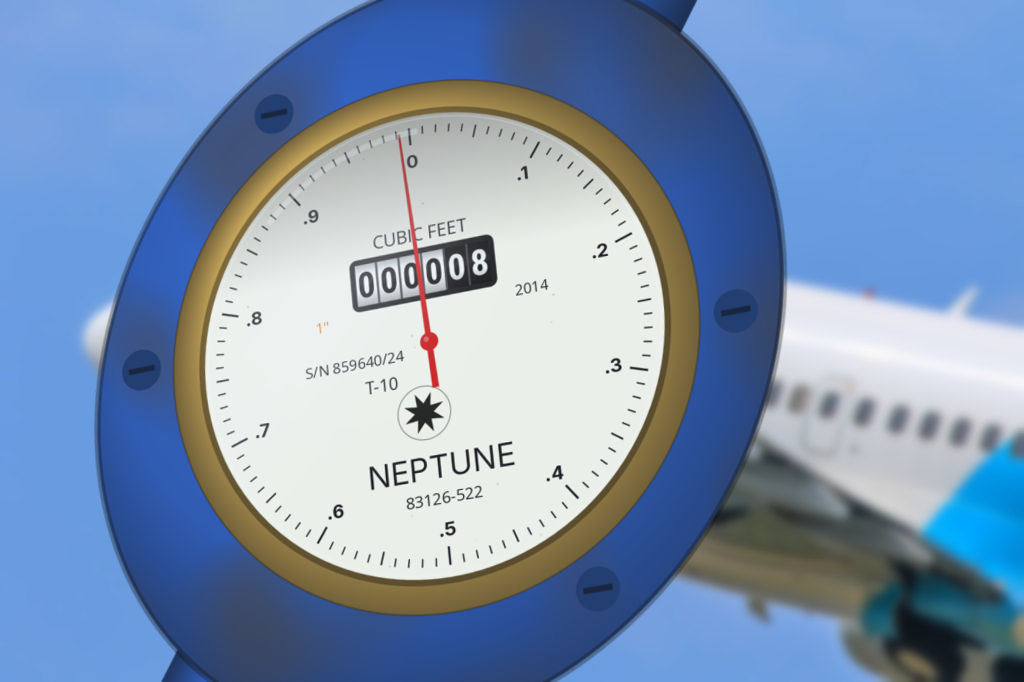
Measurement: 7.99,ft³
